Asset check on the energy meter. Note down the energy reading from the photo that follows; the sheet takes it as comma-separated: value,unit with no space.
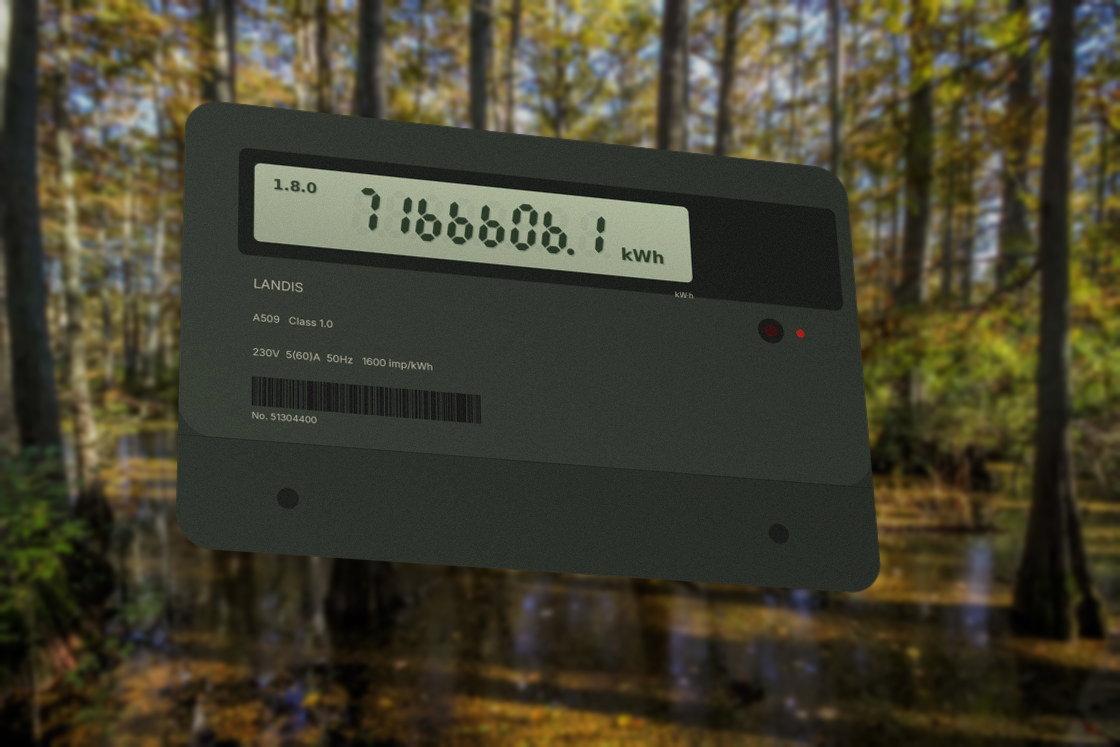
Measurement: 7166606.1,kWh
